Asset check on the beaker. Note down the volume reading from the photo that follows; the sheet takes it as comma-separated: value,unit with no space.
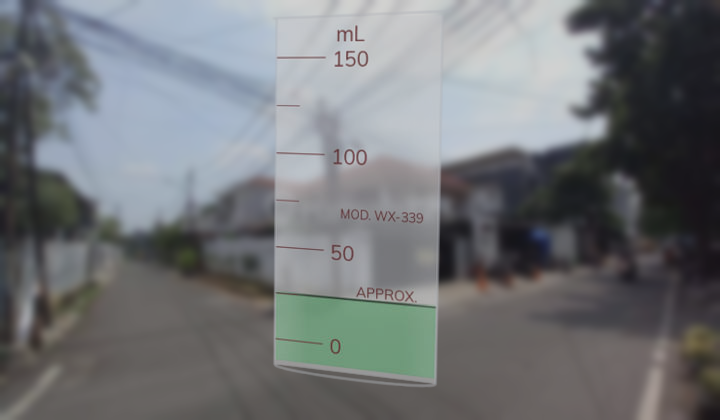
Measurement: 25,mL
